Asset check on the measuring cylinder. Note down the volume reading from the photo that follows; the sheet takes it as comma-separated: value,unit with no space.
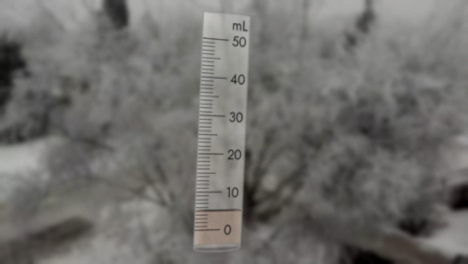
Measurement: 5,mL
